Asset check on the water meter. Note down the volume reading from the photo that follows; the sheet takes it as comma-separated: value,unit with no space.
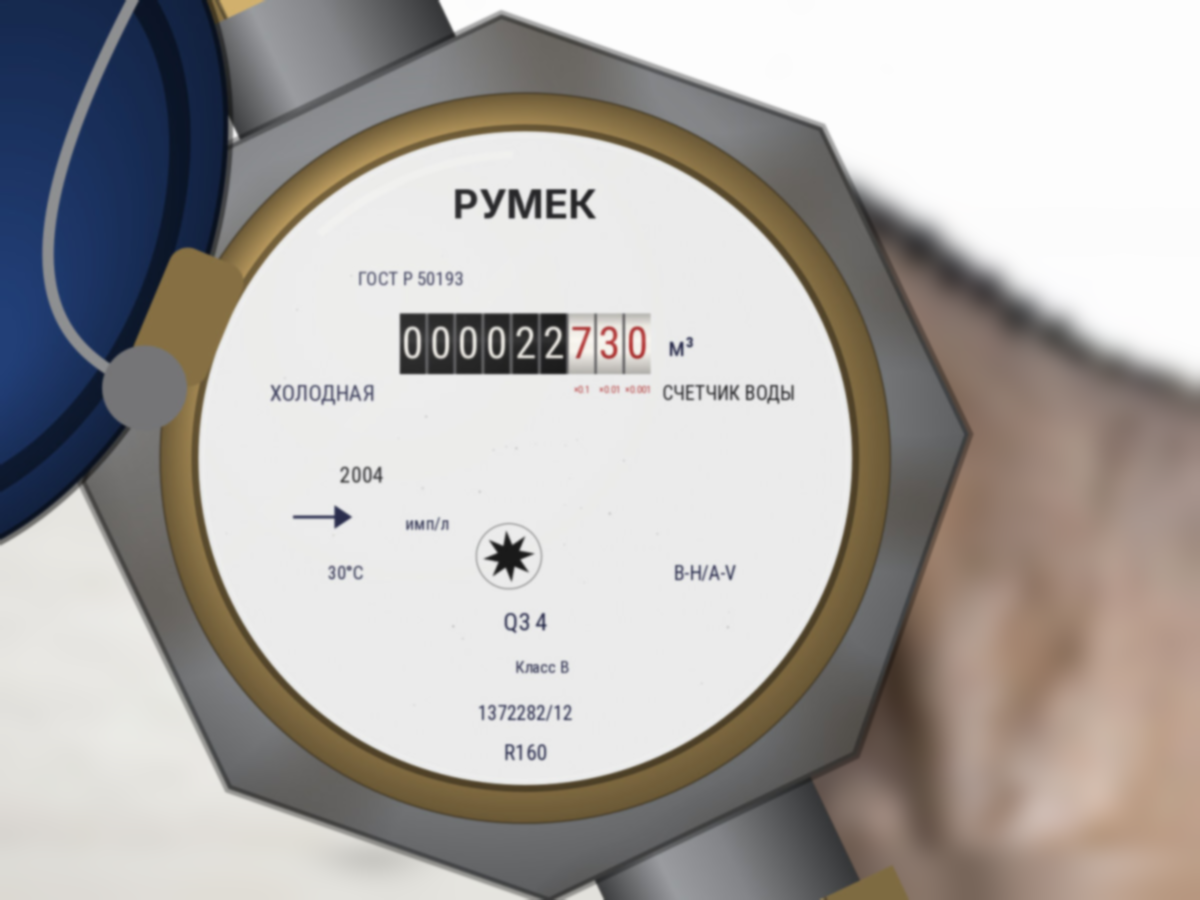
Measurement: 22.730,m³
